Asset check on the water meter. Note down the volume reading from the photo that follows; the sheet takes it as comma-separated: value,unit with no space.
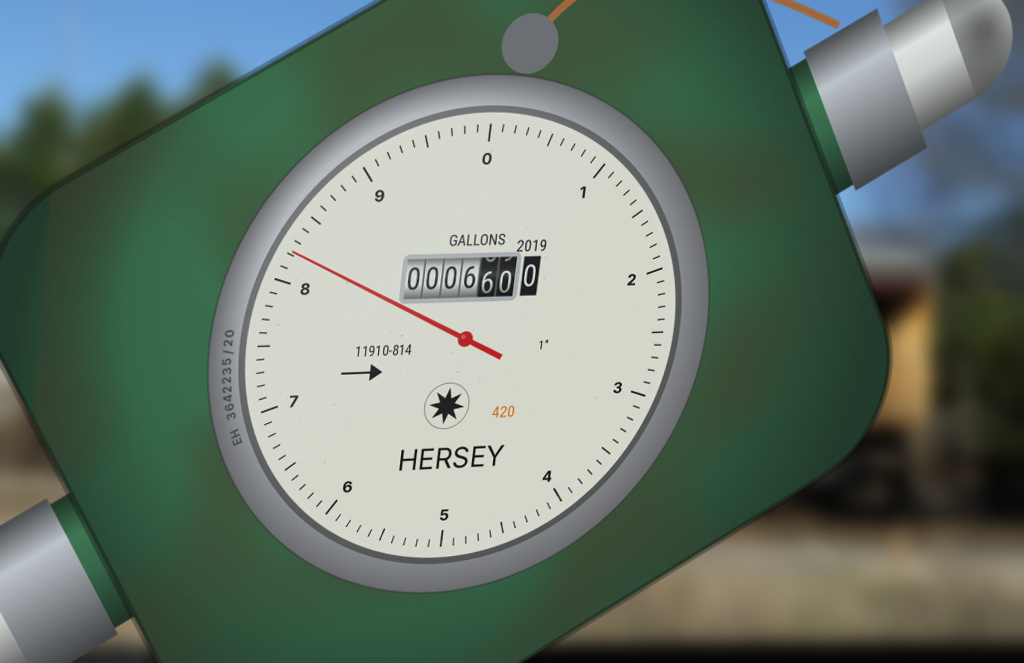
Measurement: 6598.2,gal
